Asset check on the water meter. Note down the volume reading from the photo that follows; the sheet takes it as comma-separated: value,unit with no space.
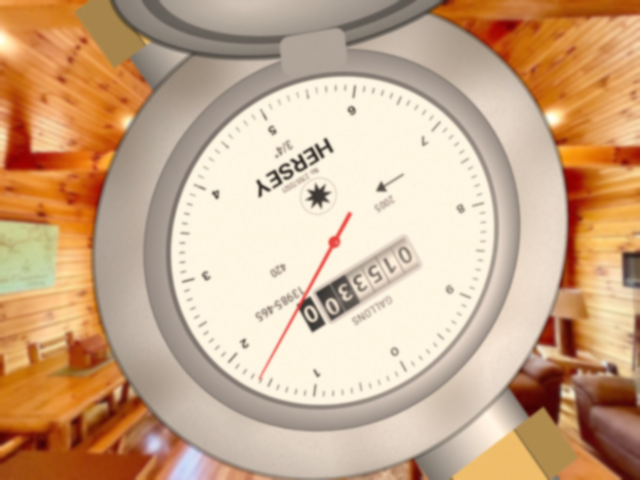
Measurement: 153301.6,gal
